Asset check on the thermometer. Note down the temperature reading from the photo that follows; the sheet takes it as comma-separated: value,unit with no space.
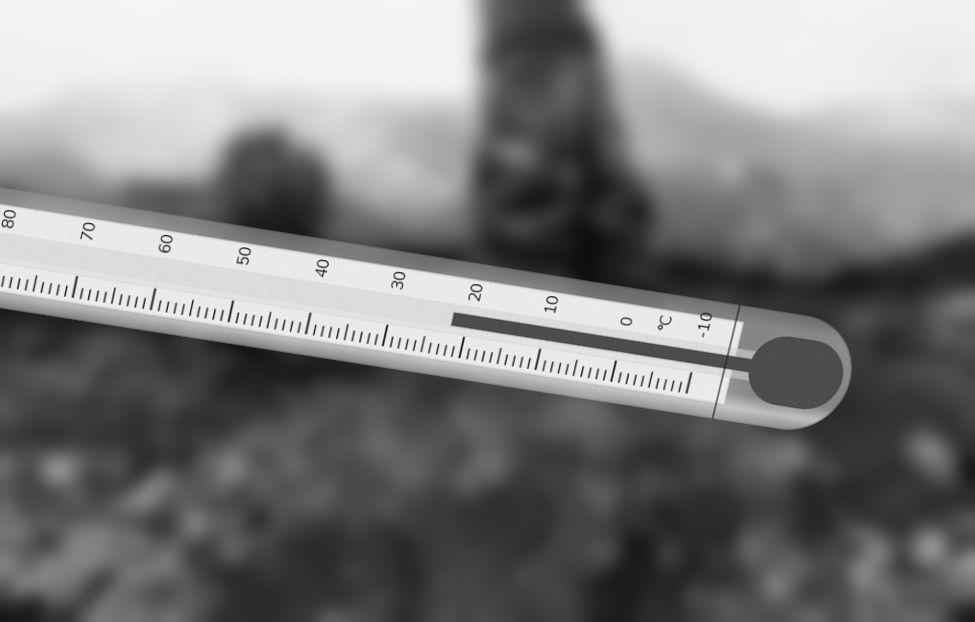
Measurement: 22,°C
